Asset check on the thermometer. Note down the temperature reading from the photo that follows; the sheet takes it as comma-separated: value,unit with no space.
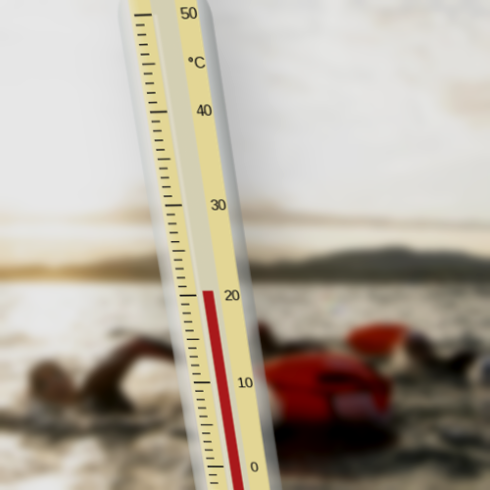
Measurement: 20.5,°C
